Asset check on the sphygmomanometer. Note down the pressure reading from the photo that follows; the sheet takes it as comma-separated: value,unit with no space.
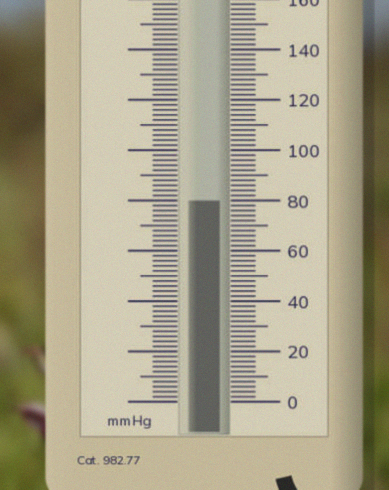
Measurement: 80,mmHg
